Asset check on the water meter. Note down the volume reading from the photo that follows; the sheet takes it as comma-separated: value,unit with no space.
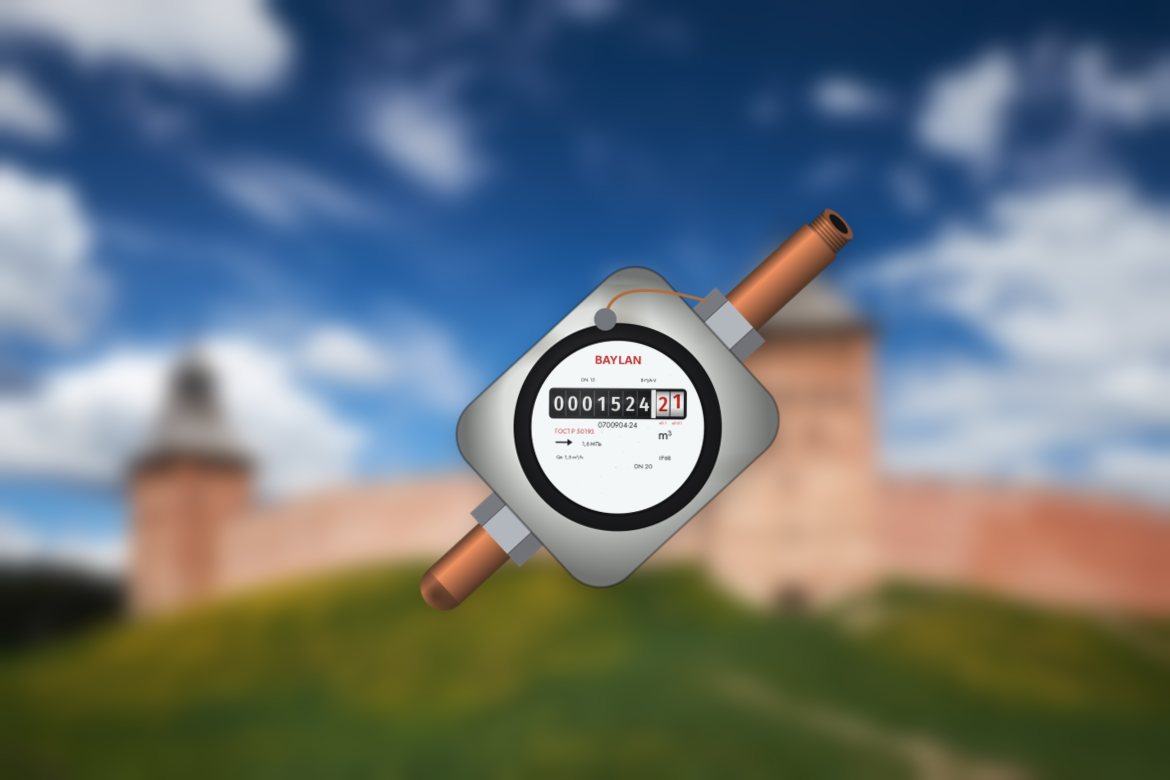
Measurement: 1524.21,m³
